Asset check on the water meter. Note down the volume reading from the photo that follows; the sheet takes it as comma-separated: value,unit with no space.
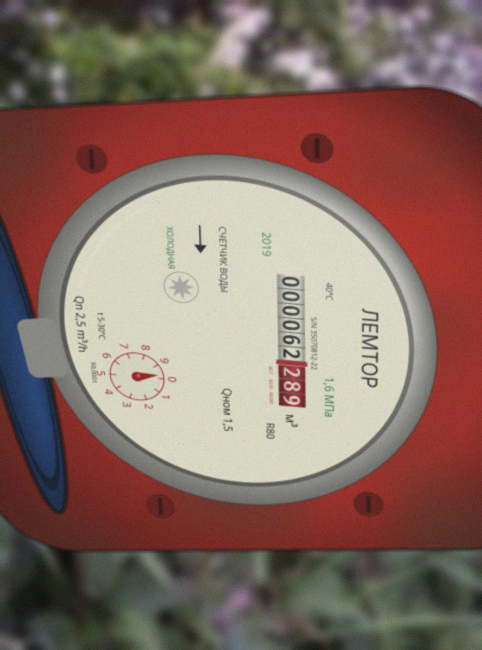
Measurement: 62.2889,m³
